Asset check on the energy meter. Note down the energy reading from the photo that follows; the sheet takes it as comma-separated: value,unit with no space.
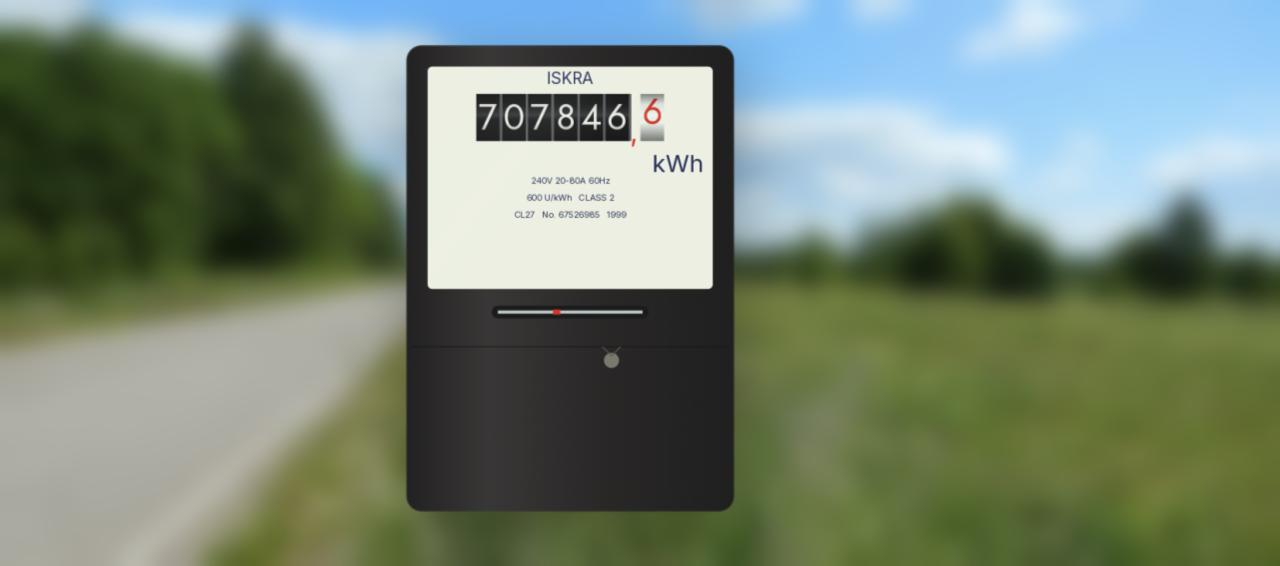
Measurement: 707846.6,kWh
